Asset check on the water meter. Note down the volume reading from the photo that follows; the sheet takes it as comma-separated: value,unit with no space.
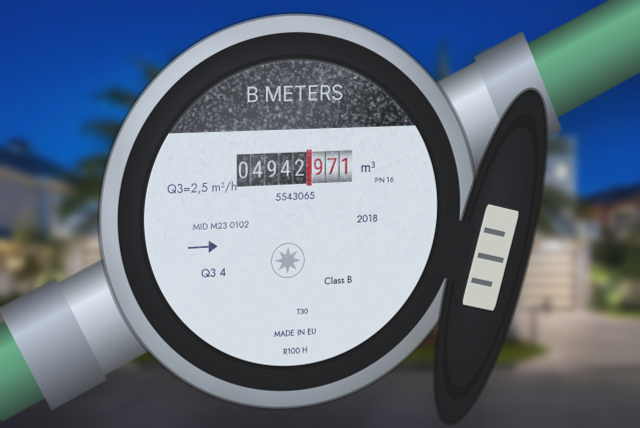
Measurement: 4942.971,m³
